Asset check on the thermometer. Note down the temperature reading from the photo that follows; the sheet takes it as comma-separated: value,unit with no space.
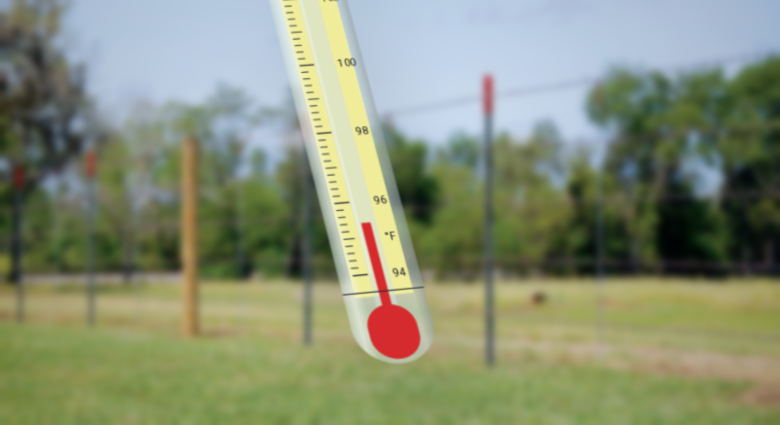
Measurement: 95.4,°F
